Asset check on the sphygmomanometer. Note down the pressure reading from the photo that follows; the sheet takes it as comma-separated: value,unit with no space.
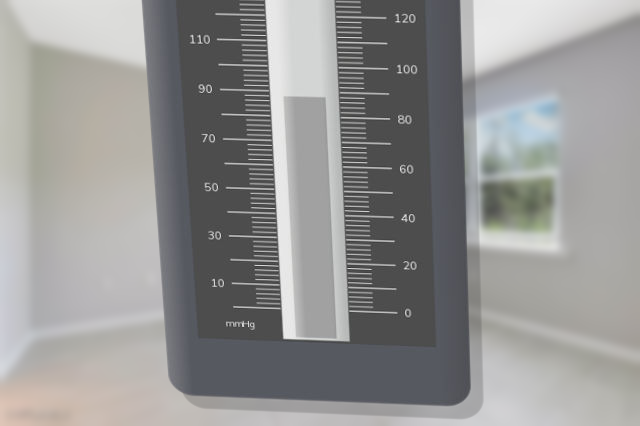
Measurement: 88,mmHg
